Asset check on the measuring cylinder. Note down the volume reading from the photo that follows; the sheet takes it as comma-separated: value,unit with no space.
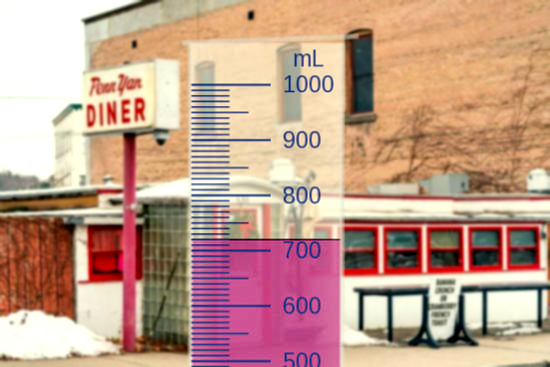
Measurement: 720,mL
